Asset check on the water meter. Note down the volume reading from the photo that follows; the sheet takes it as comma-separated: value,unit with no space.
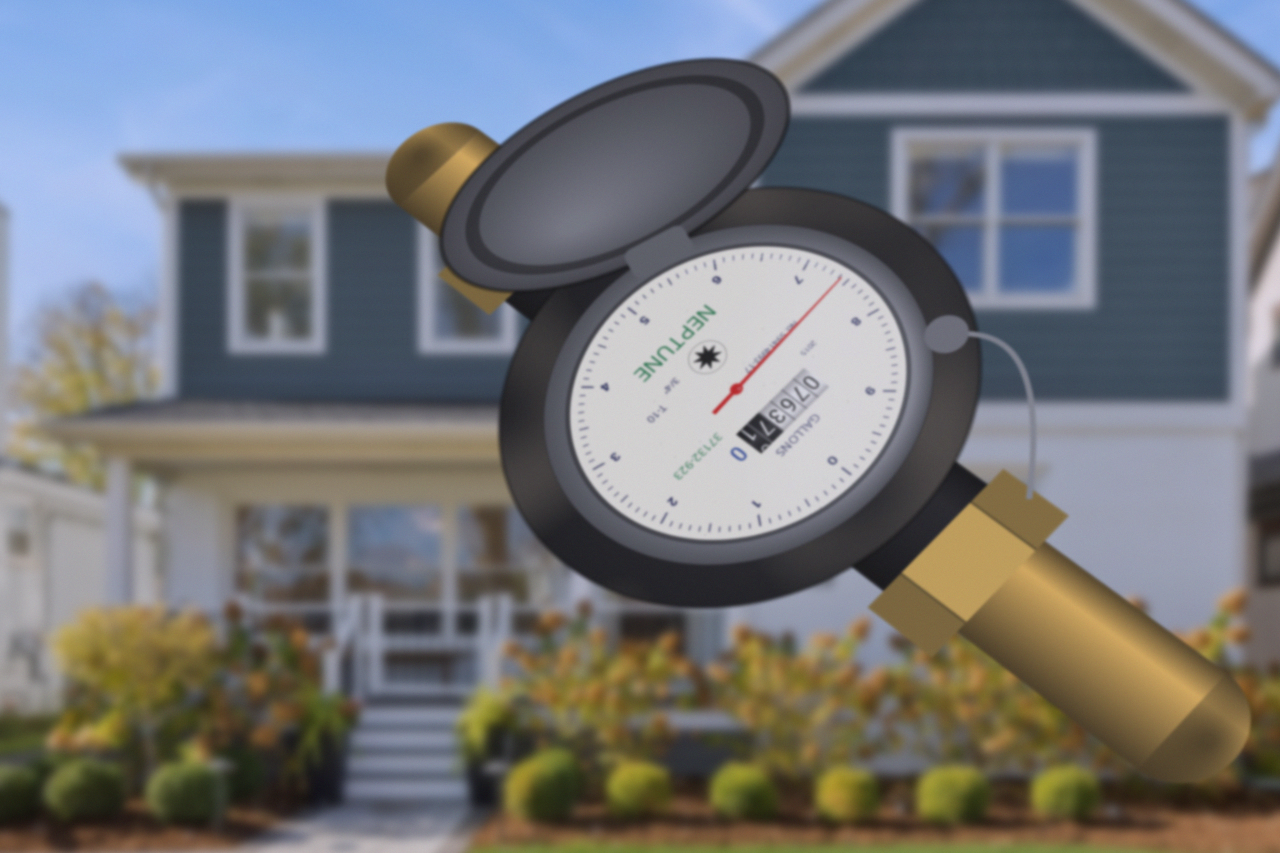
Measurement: 763707.4,gal
